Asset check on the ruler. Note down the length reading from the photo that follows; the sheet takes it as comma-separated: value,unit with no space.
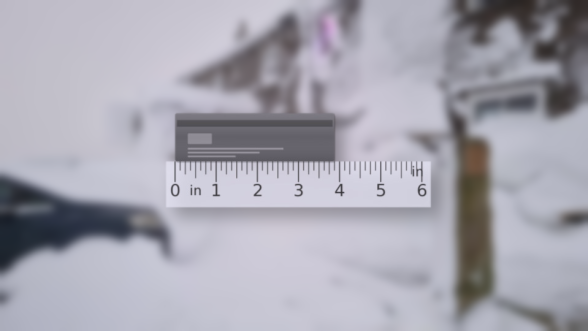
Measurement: 3.875,in
